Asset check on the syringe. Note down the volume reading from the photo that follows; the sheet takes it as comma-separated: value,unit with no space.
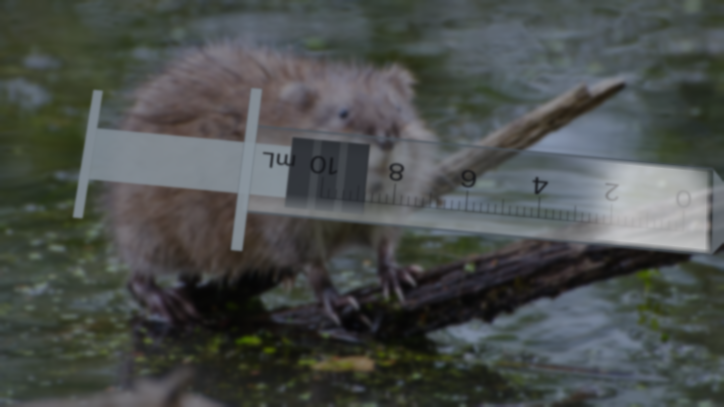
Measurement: 8.8,mL
